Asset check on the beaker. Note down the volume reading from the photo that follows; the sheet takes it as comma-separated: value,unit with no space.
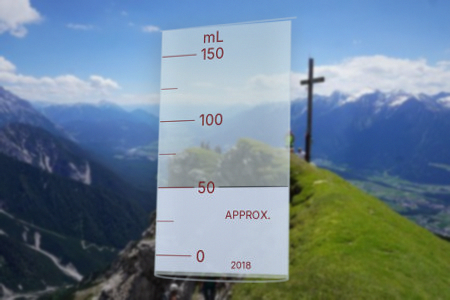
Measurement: 50,mL
